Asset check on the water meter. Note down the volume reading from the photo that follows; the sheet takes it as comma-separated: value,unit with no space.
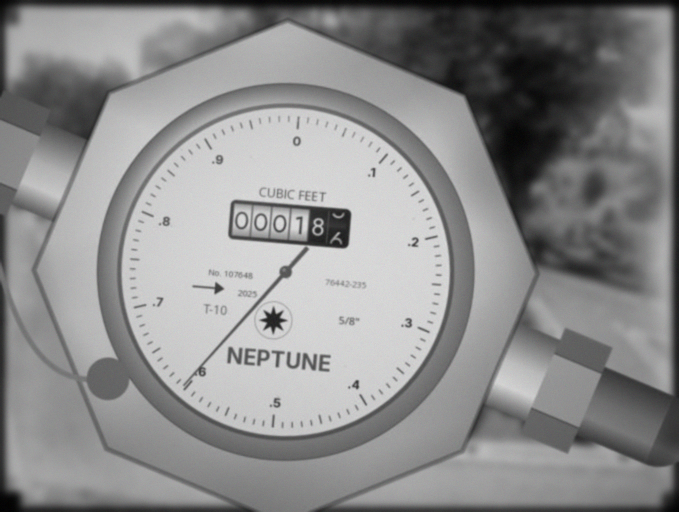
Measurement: 185.60,ft³
